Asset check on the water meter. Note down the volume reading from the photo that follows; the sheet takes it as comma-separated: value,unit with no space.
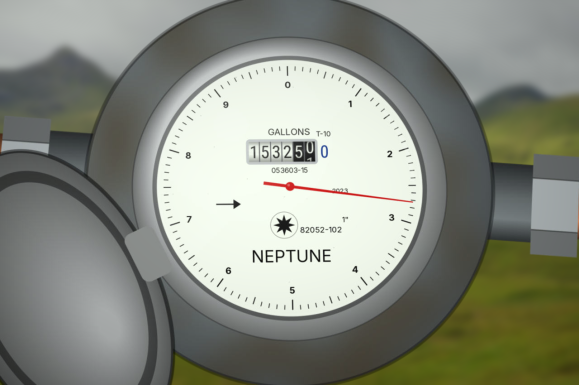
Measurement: 1532502.7,gal
